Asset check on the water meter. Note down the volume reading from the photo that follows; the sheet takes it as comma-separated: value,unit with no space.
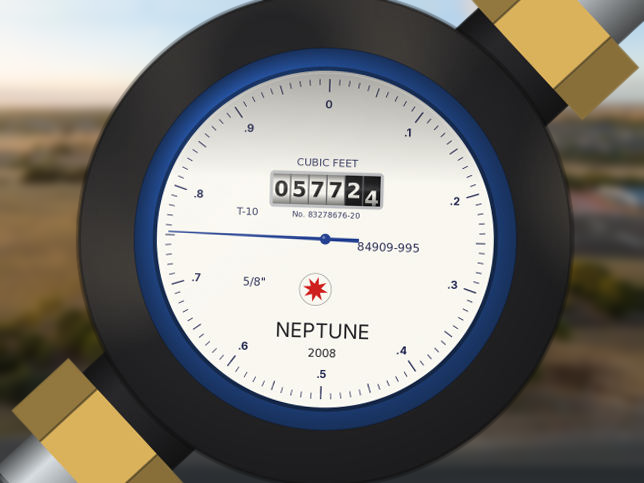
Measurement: 57723.75,ft³
